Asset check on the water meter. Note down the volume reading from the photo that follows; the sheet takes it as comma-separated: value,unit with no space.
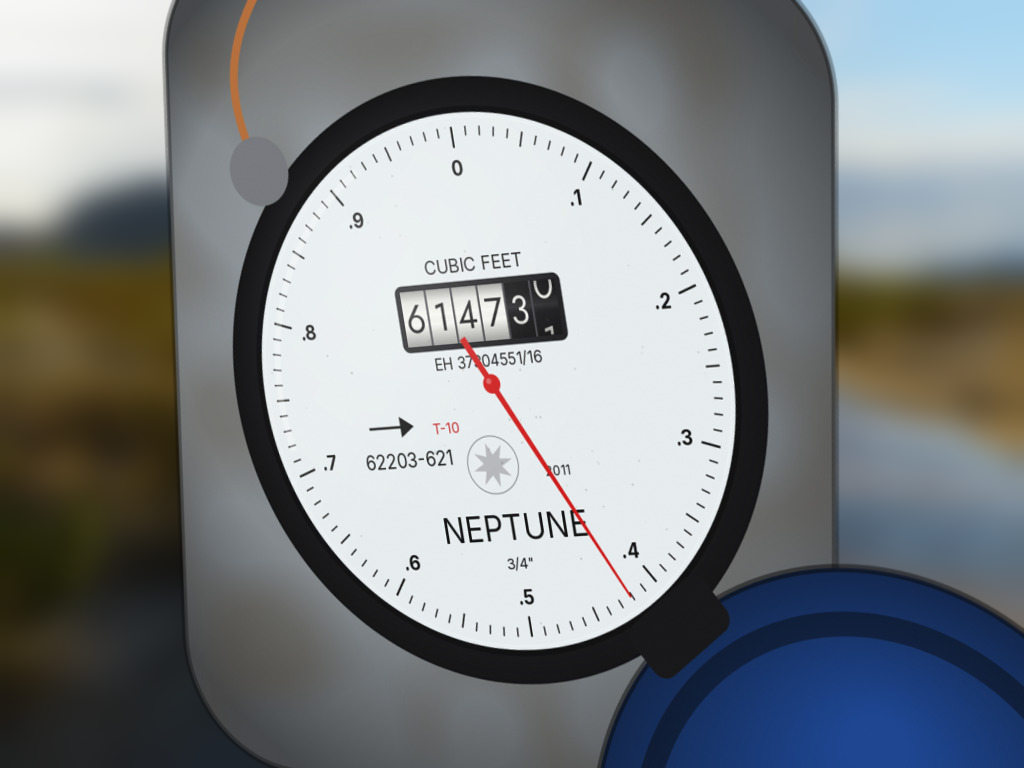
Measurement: 614730.42,ft³
